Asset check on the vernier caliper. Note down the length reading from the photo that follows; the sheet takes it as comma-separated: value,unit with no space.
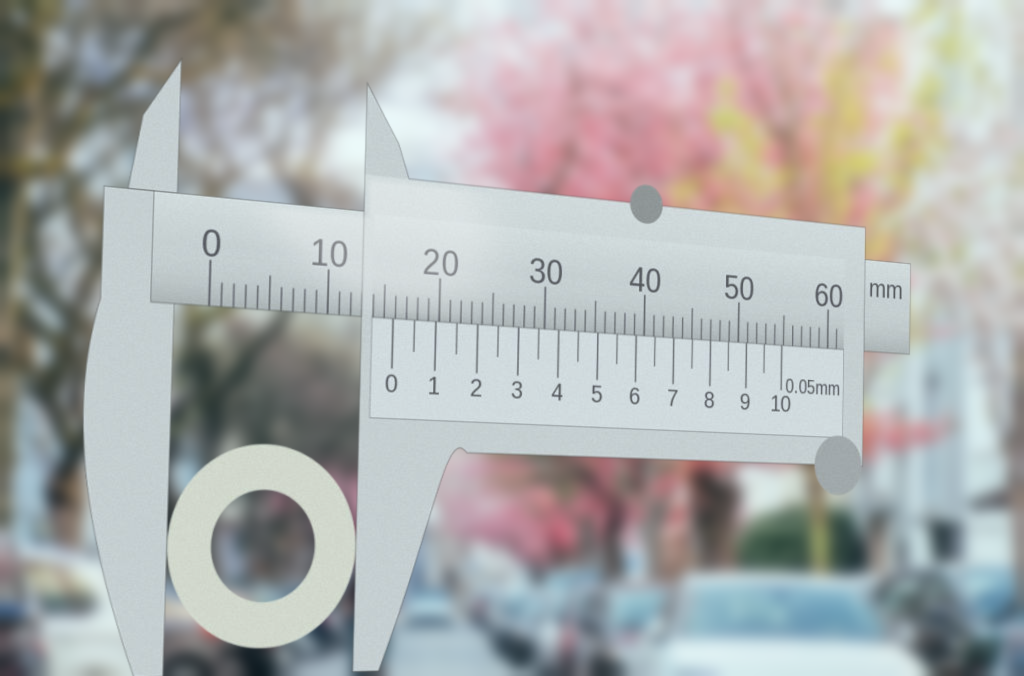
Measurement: 15.8,mm
